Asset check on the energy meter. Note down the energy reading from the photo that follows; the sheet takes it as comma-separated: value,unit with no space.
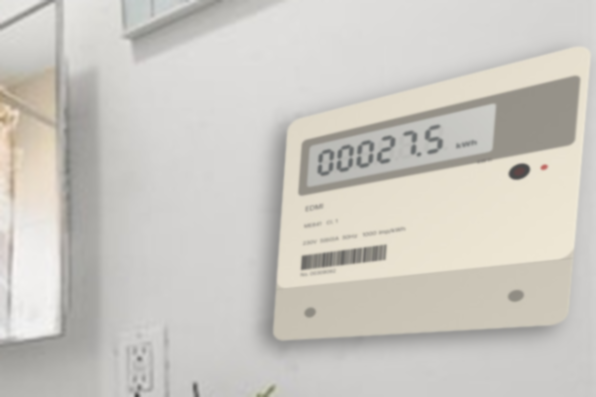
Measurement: 27.5,kWh
